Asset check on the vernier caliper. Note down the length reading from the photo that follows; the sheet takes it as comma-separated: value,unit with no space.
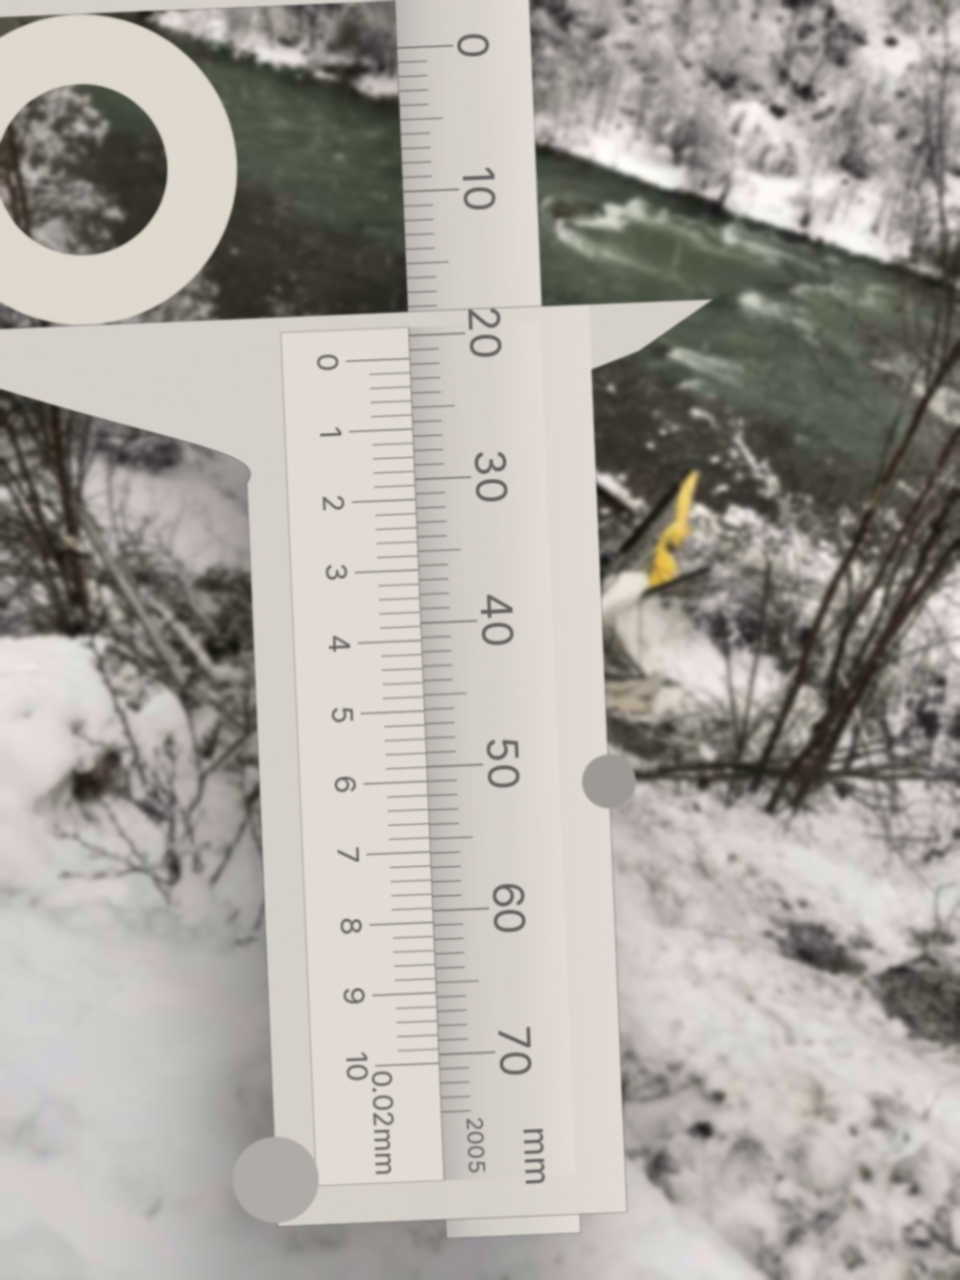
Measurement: 21.6,mm
